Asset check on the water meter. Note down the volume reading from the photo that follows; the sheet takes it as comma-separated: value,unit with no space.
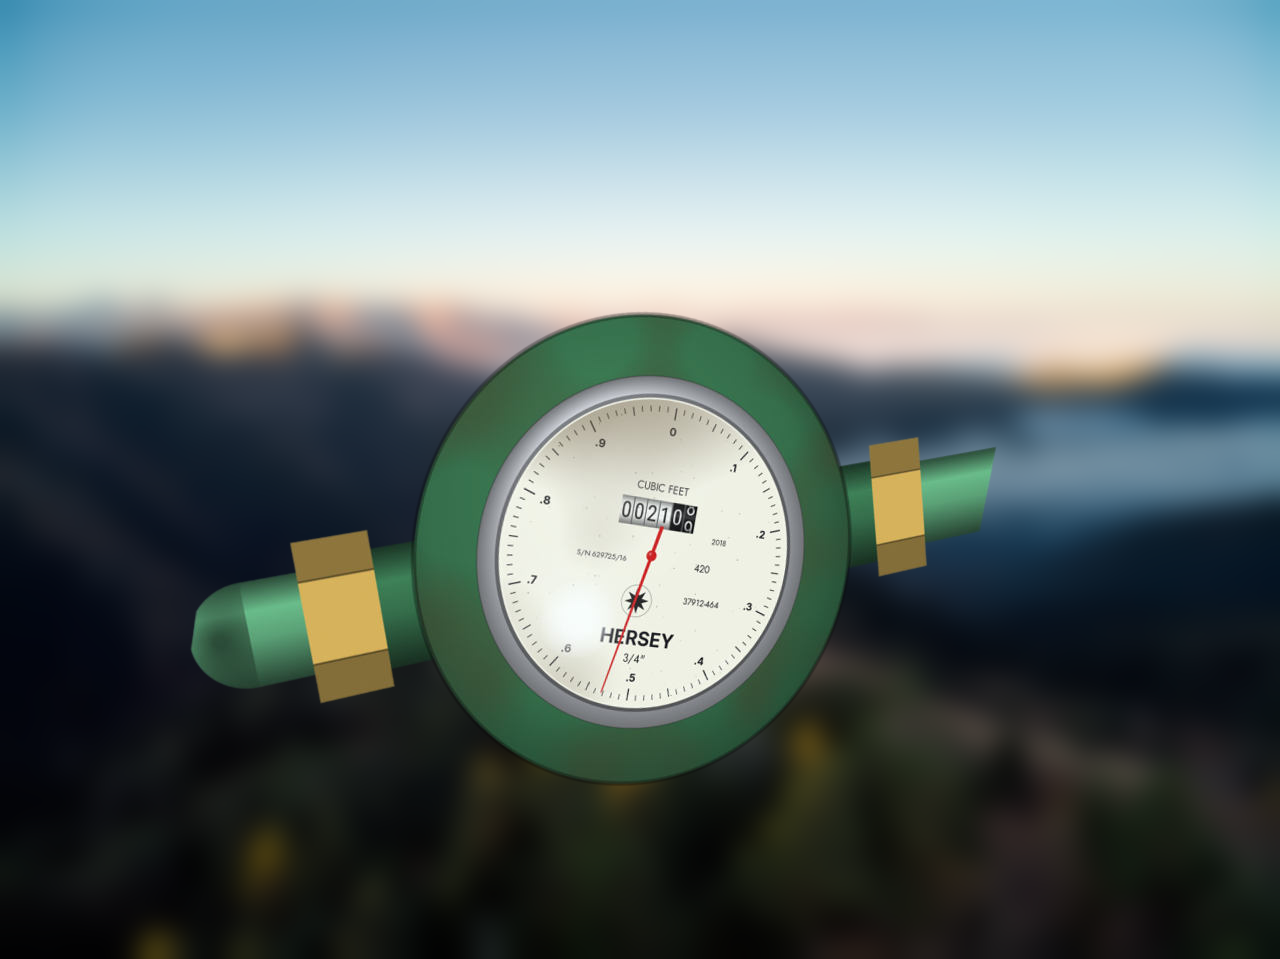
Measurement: 2108.53,ft³
